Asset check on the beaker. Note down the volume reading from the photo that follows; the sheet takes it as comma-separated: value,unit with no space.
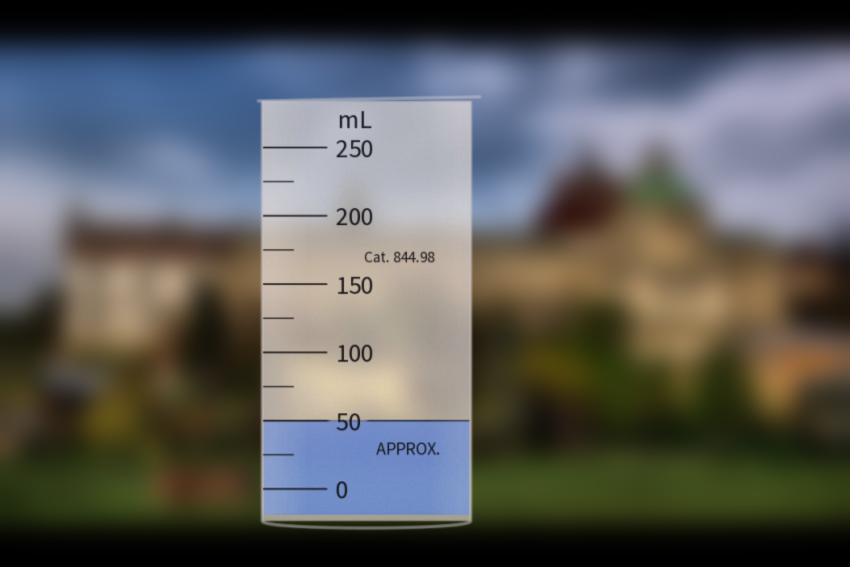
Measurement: 50,mL
